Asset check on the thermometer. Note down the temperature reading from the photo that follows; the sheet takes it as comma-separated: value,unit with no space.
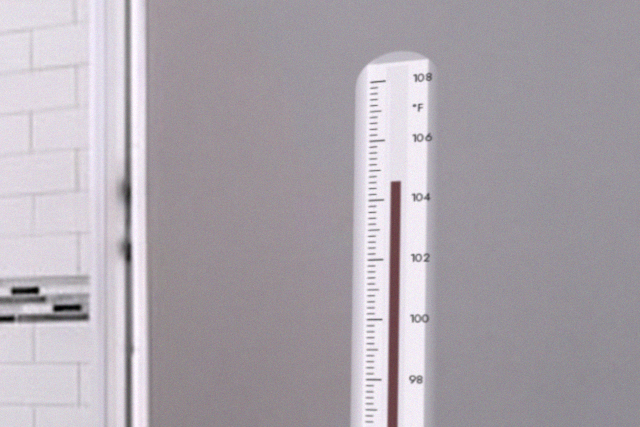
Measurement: 104.6,°F
